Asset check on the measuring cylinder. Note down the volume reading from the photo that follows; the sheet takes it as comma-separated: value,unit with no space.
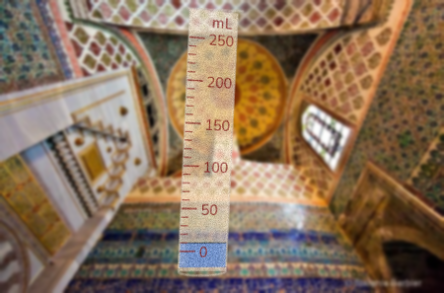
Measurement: 10,mL
